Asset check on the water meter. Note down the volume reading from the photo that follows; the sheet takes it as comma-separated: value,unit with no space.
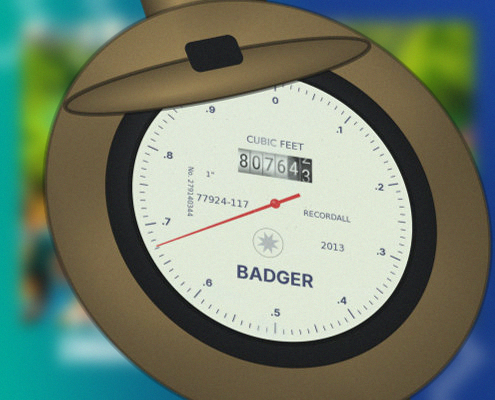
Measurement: 807642.67,ft³
